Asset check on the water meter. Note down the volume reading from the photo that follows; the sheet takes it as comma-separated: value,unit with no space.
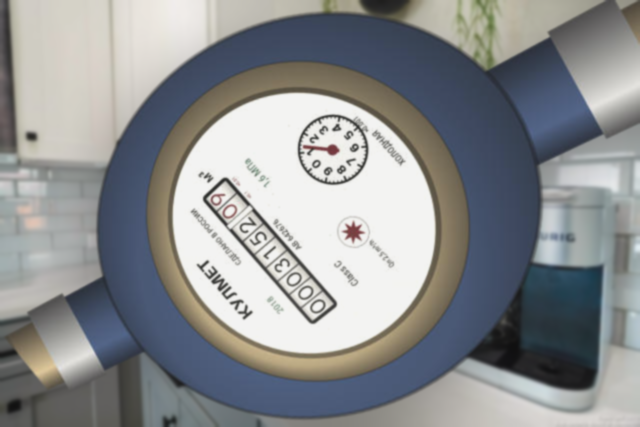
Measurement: 3152.091,m³
